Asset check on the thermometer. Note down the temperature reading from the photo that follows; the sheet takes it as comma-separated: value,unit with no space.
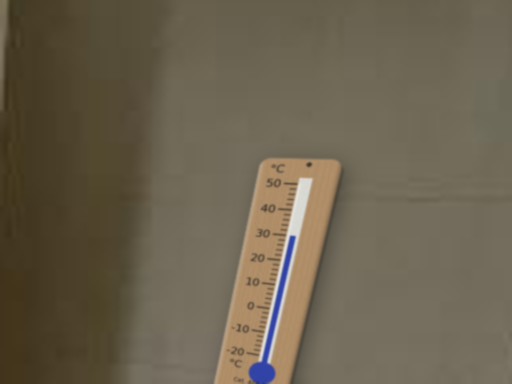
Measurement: 30,°C
